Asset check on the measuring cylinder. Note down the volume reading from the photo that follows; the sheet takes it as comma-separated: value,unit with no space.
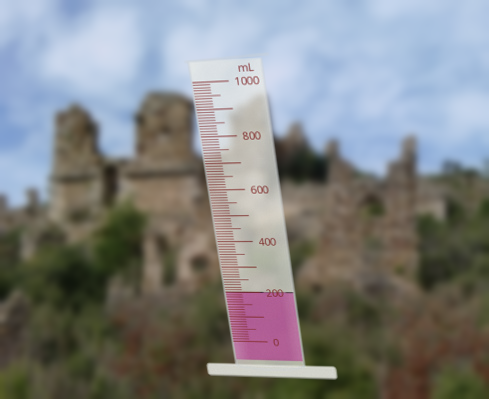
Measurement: 200,mL
